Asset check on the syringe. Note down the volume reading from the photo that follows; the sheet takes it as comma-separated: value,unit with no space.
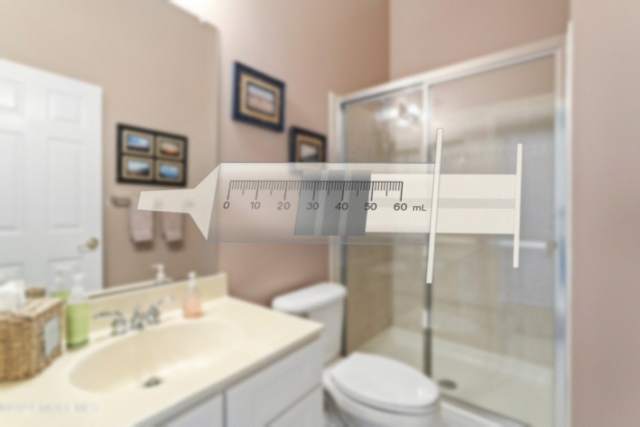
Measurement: 25,mL
